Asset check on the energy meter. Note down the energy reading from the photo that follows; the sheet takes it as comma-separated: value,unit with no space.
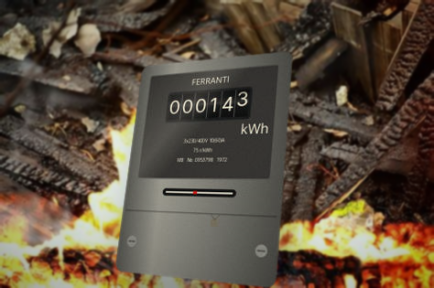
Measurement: 143,kWh
